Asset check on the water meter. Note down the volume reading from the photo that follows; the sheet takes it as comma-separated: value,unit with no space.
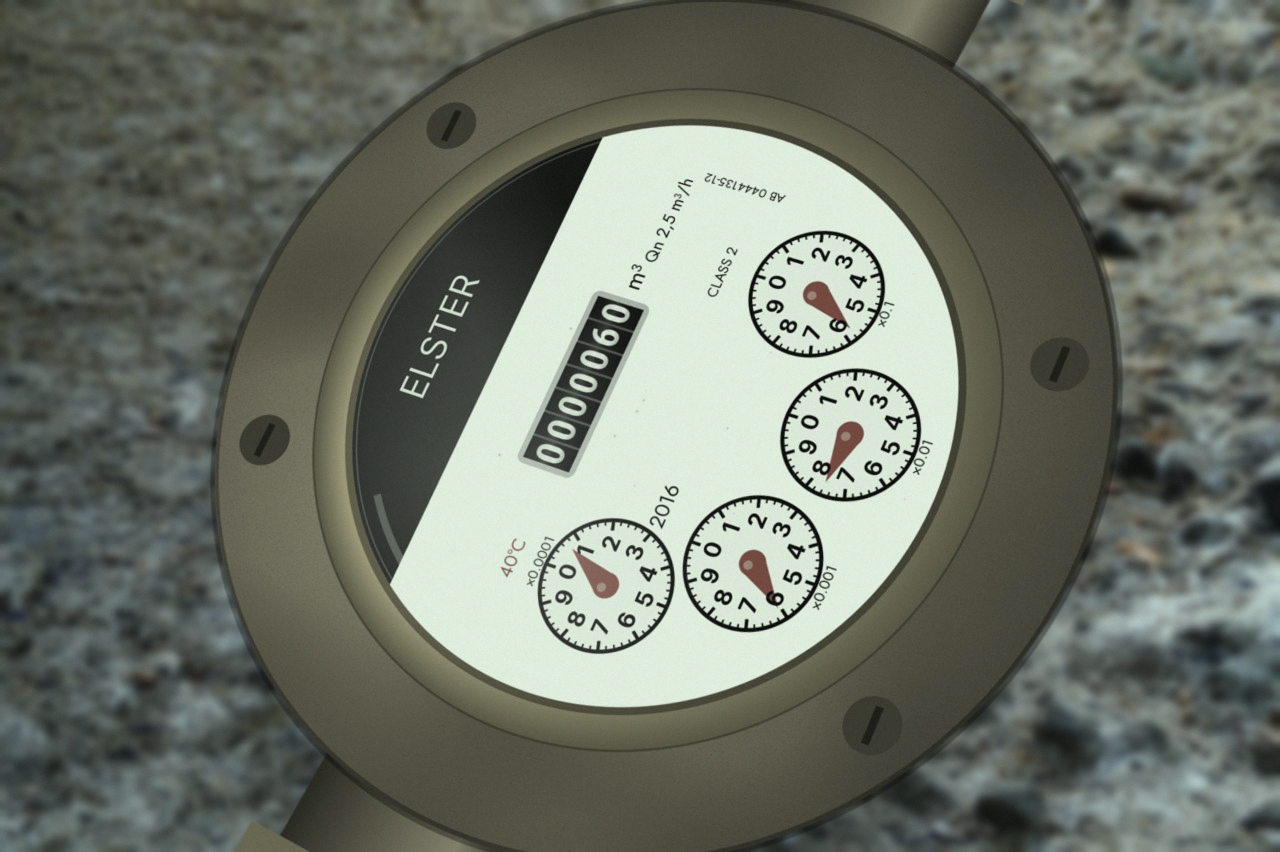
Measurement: 60.5760,m³
